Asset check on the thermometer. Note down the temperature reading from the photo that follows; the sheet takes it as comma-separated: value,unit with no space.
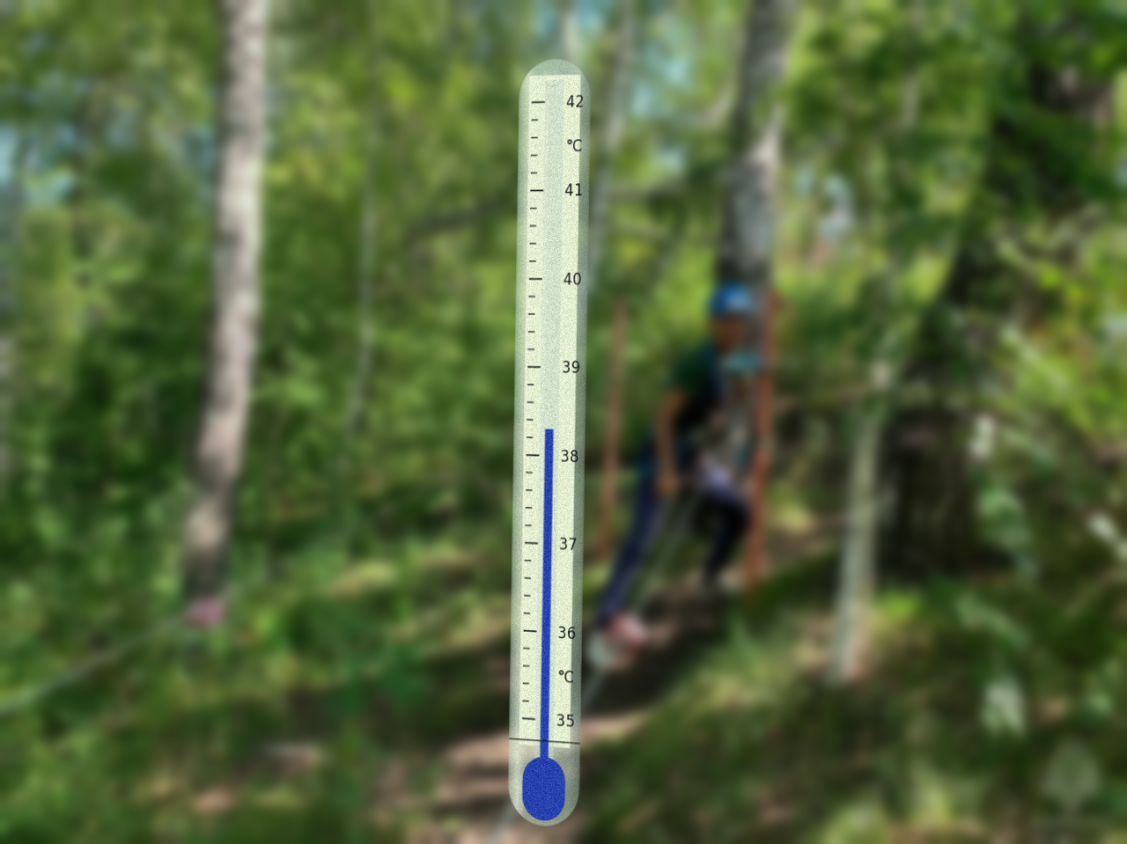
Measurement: 38.3,°C
